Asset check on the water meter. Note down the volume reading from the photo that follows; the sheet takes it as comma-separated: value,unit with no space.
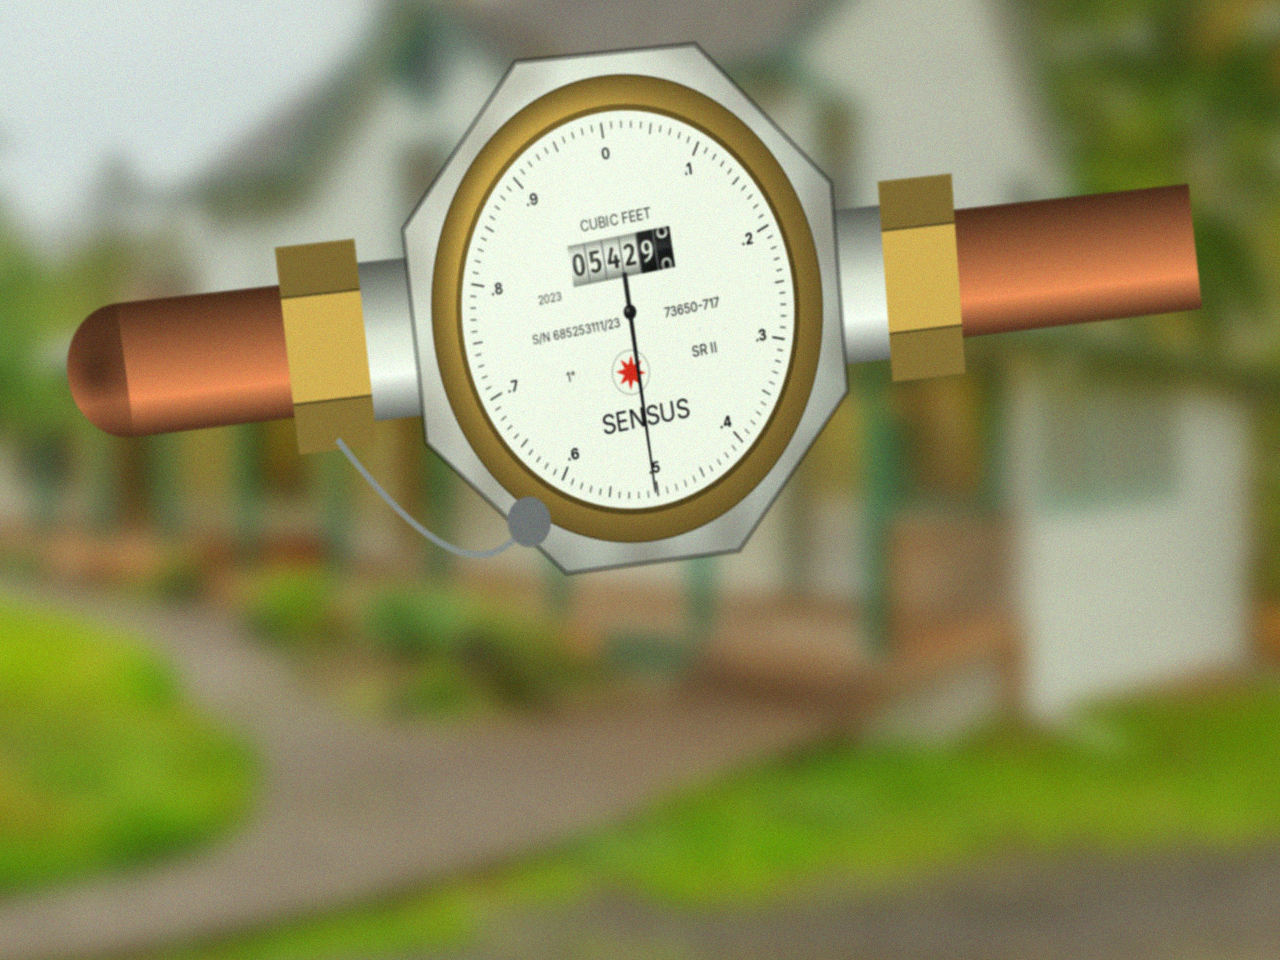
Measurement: 54298.50,ft³
